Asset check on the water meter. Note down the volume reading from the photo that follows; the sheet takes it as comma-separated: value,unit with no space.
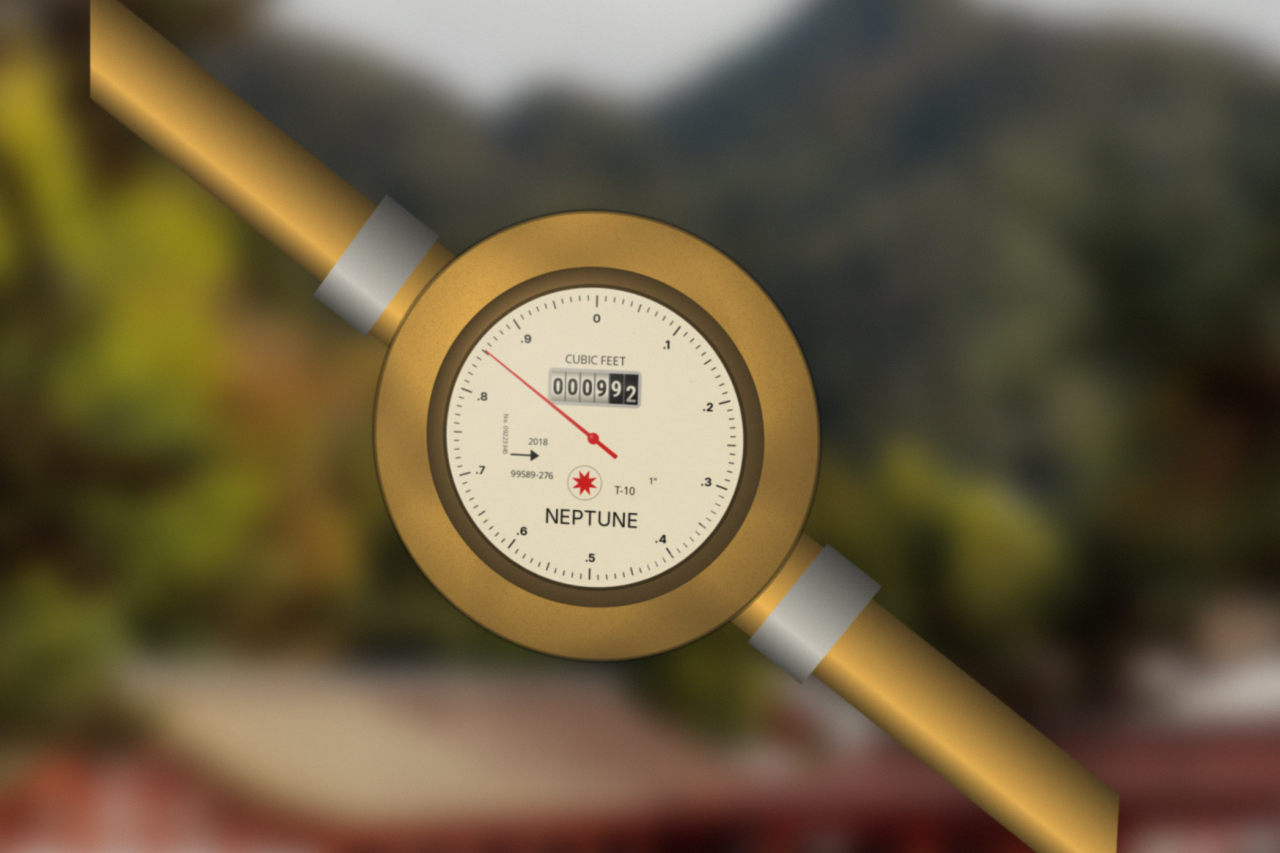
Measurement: 991.85,ft³
